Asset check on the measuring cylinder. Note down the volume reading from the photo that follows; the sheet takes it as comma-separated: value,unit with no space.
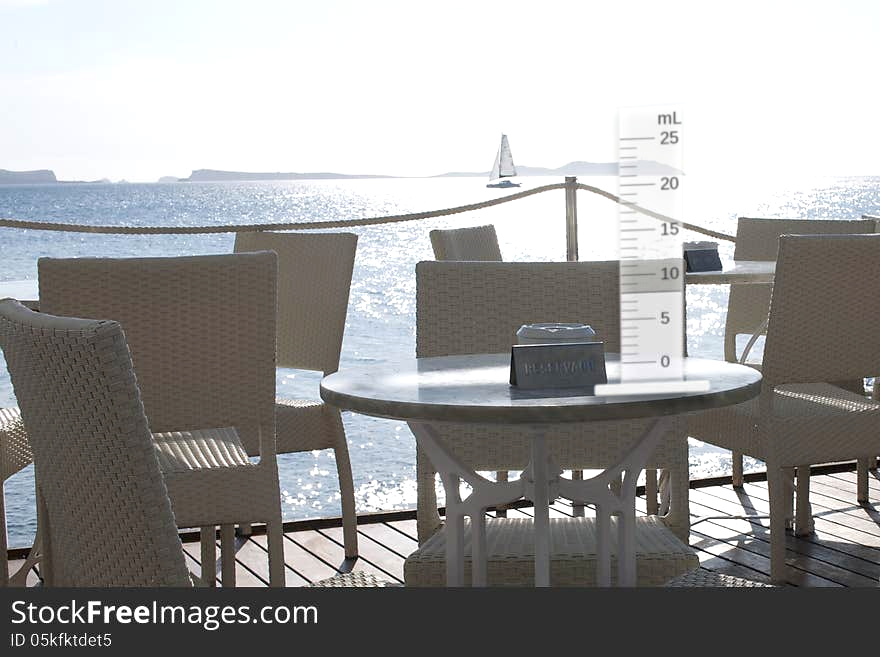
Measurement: 8,mL
